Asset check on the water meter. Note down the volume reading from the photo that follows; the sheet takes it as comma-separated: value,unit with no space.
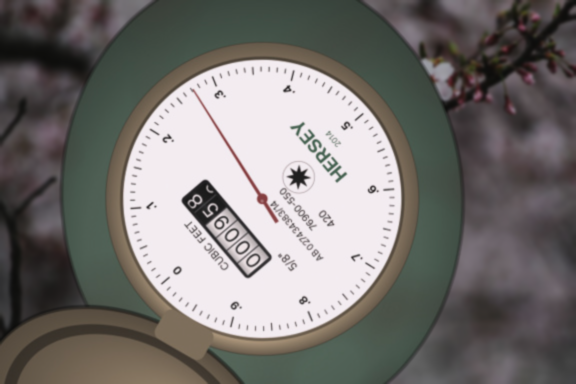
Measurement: 958.27,ft³
